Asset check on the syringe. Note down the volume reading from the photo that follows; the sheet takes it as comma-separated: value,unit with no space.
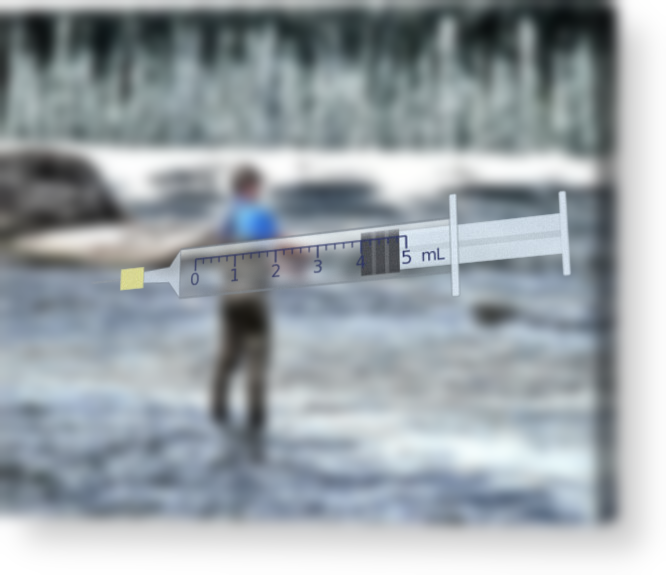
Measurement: 4,mL
